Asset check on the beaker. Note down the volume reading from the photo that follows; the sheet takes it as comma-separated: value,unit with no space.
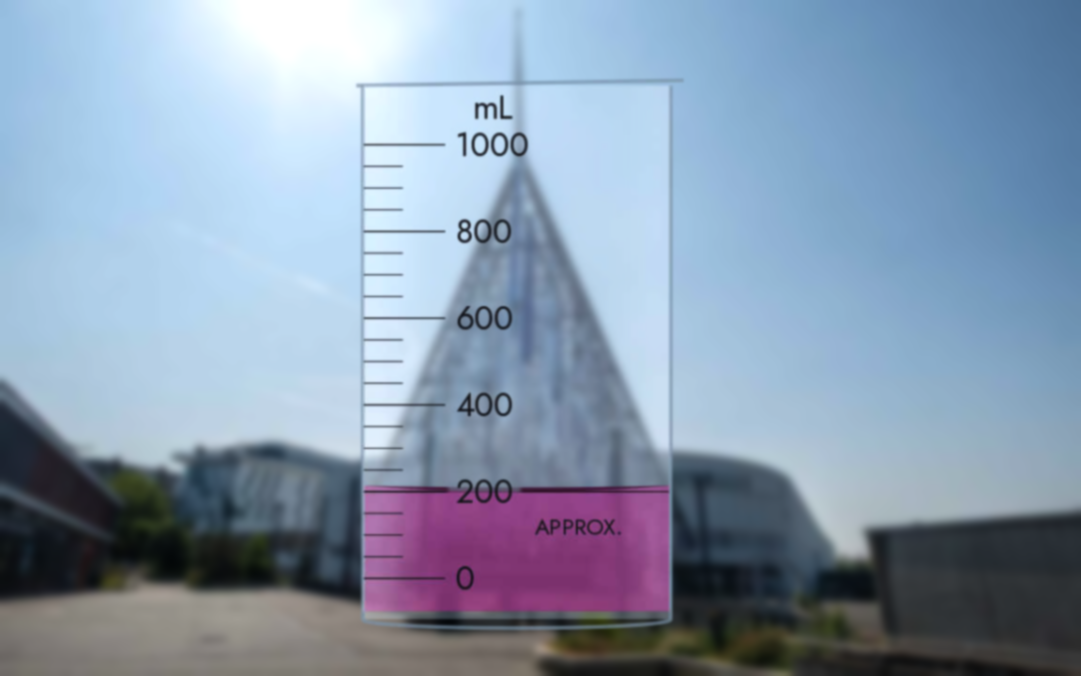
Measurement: 200,mL
